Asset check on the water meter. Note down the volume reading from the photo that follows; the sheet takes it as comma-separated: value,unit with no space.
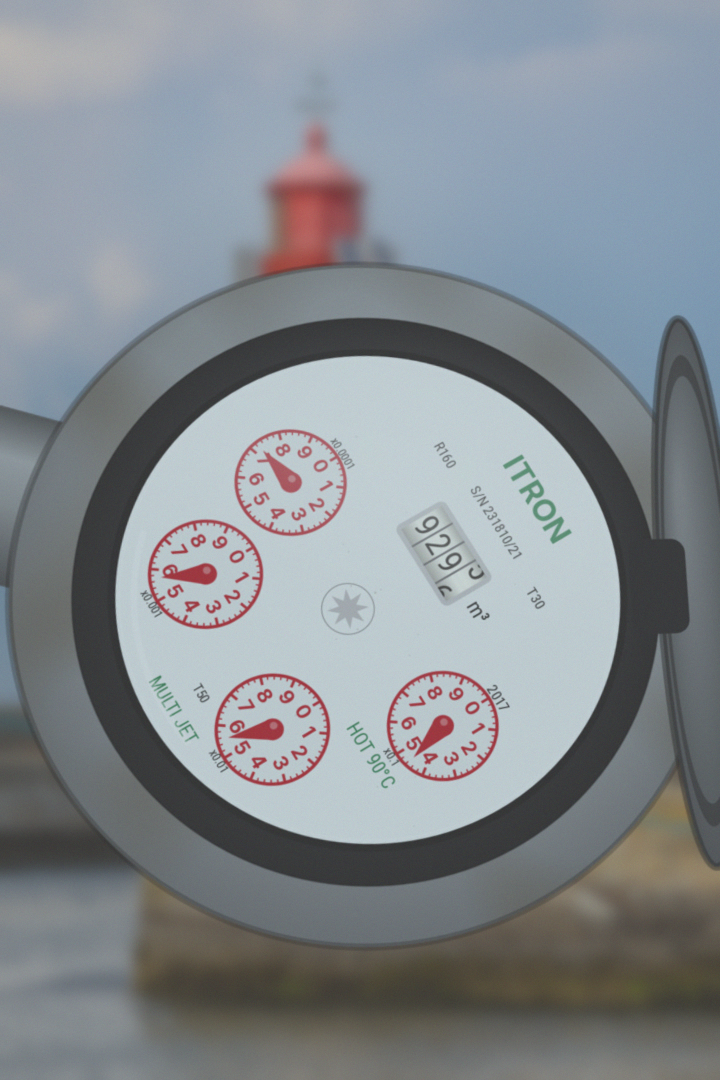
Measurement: 9295.4557,m³
